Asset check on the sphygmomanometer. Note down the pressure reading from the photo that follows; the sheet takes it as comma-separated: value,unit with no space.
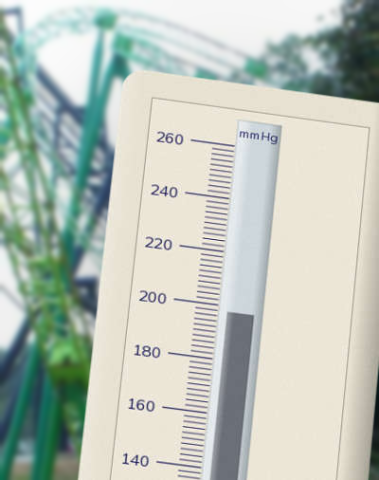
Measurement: 198,mmHg
